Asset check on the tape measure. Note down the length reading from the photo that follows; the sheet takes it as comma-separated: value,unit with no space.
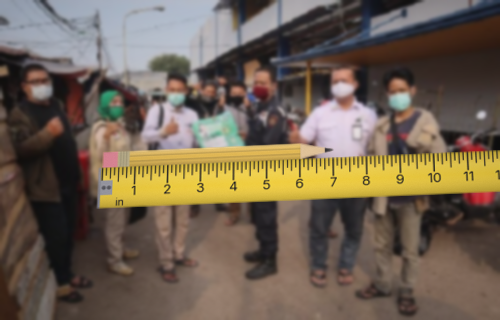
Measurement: 7,in
